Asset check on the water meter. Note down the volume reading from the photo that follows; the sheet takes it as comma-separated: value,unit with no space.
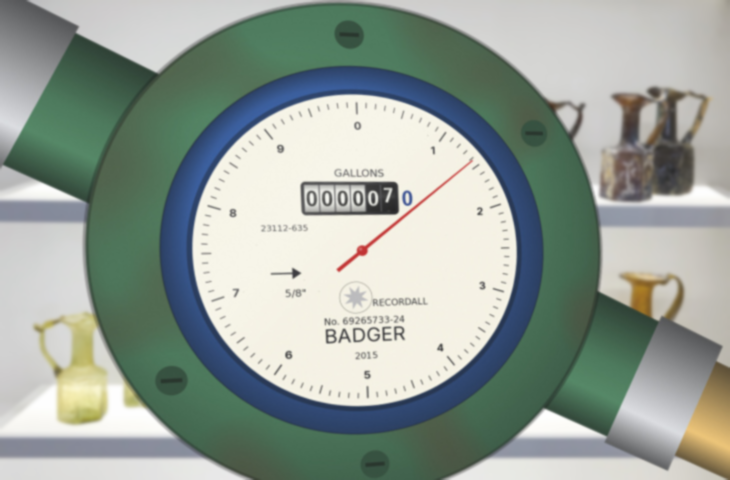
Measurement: 71.4,gal
